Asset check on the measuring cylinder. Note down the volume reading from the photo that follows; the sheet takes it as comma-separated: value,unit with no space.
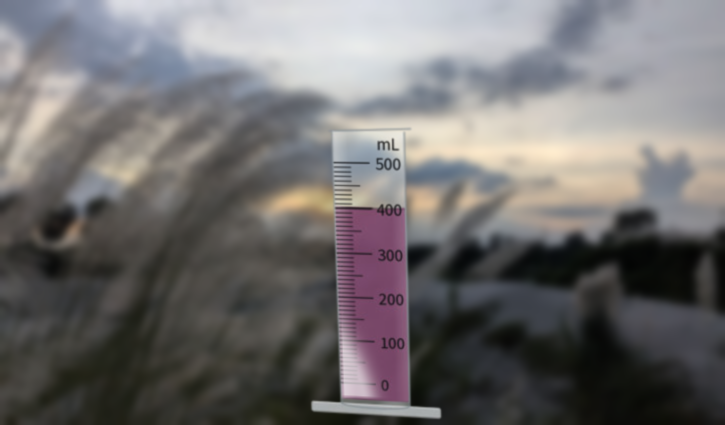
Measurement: 400,mL
